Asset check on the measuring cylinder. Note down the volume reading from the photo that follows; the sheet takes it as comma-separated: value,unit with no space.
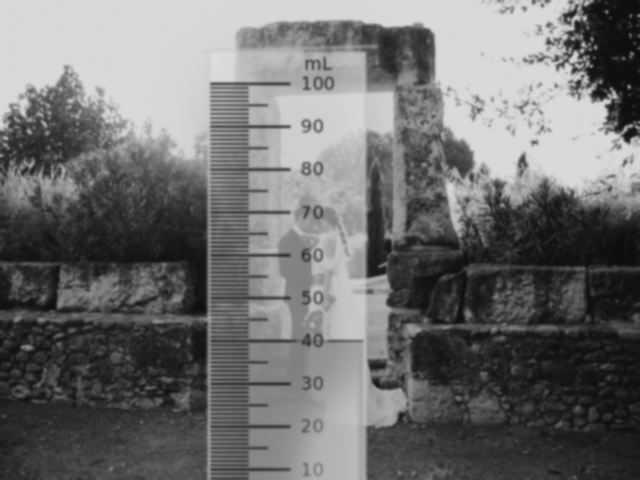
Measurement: 40,mL
